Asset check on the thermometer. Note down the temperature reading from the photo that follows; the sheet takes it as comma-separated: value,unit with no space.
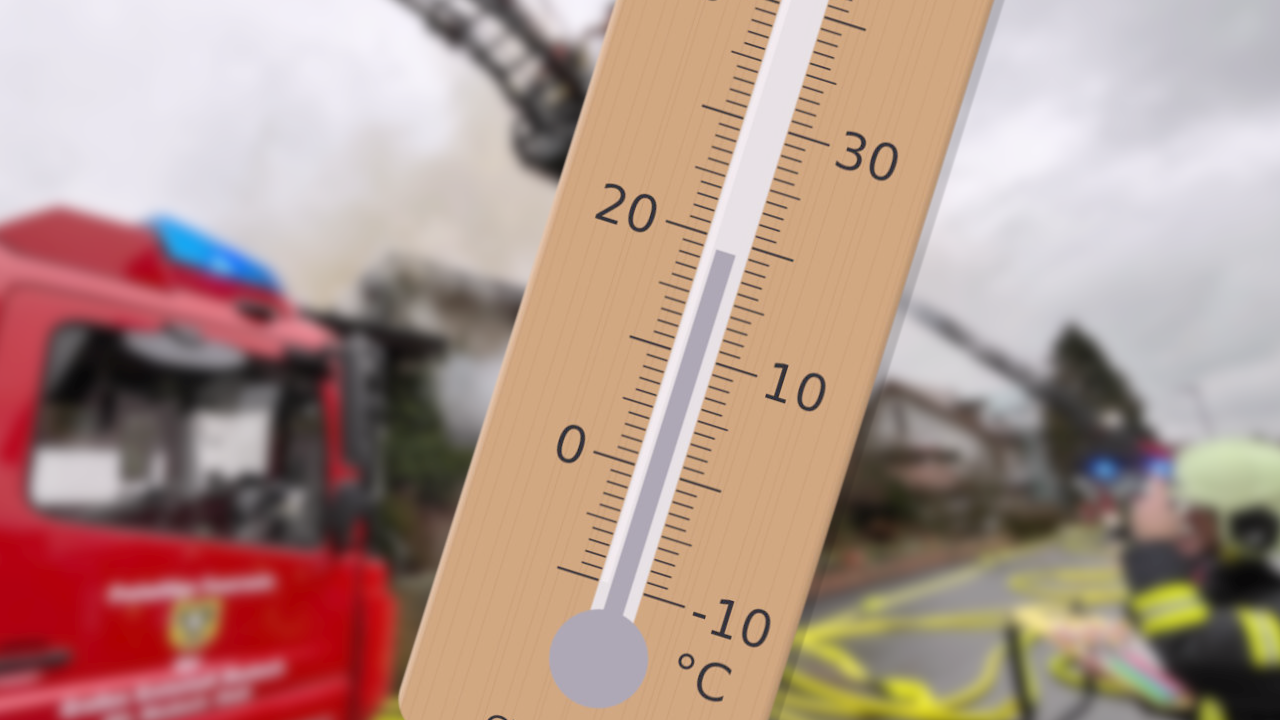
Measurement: 19,°C
